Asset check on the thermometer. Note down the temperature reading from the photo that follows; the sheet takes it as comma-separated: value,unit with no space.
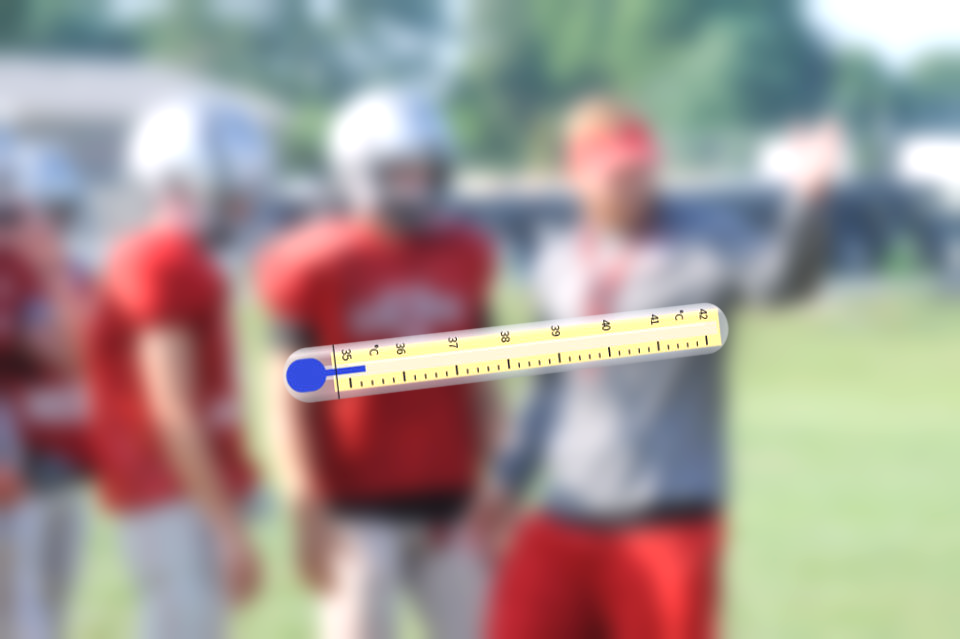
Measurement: 35.3,°C
